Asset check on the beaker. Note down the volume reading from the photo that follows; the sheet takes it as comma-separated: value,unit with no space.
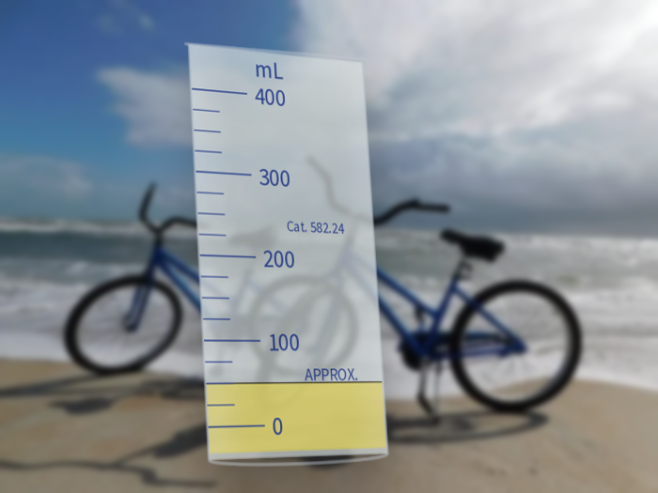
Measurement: 50,mL
